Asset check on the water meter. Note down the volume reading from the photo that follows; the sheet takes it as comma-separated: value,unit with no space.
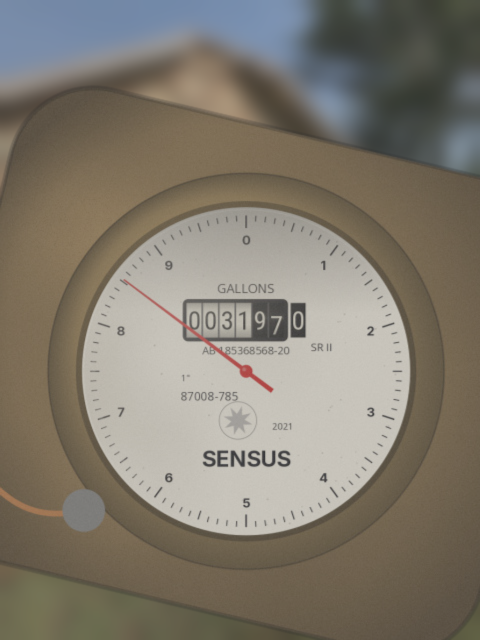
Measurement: 31968.5,gal
